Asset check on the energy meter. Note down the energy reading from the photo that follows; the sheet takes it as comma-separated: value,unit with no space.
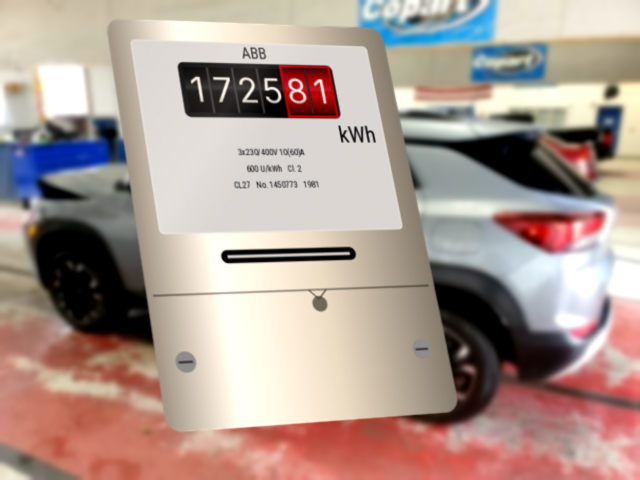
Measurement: 1725.81,kWh
